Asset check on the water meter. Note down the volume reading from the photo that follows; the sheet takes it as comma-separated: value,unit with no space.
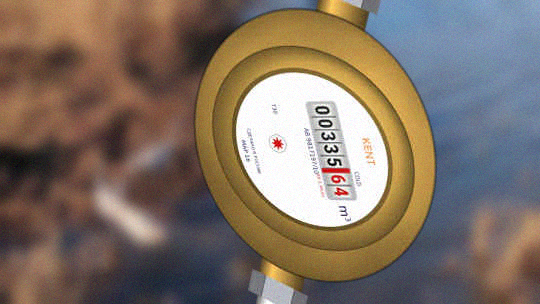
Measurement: 335.64,m³
